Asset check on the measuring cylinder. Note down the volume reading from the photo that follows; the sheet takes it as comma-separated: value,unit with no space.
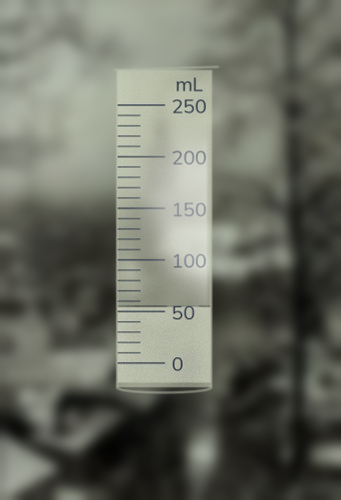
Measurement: 55,mL
